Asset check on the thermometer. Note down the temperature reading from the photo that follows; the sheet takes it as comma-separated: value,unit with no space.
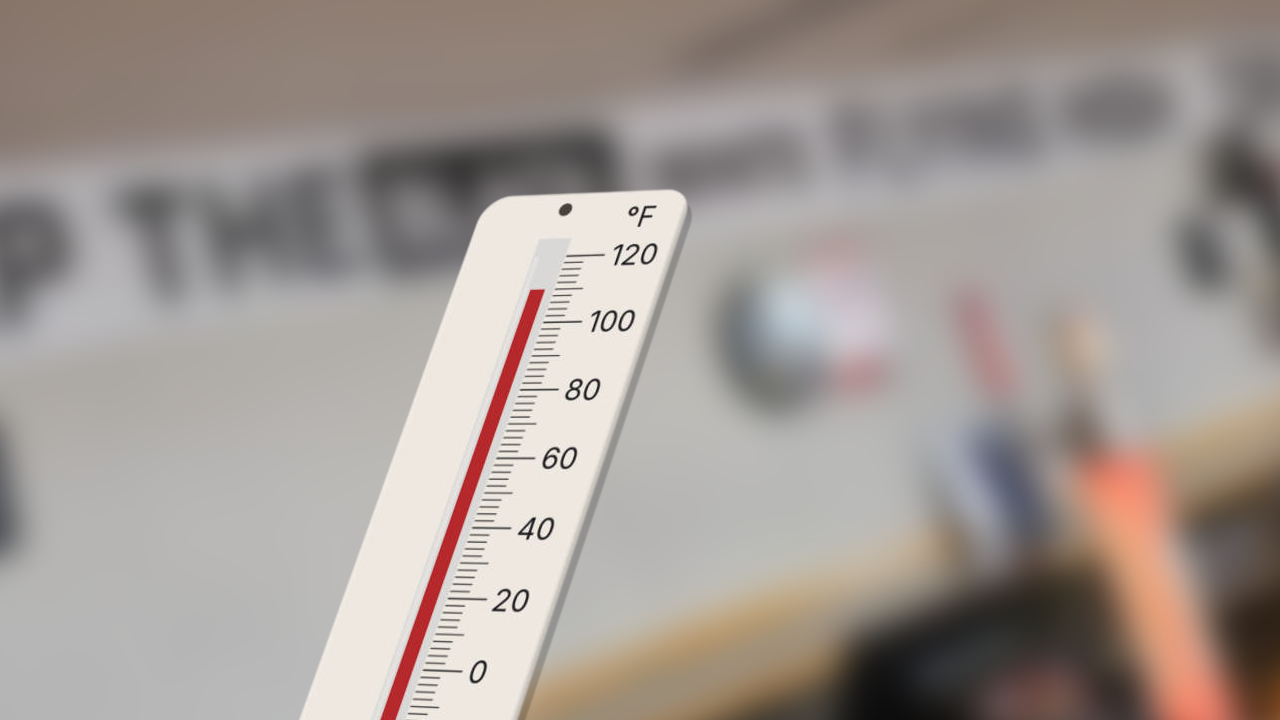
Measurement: 110,°F
